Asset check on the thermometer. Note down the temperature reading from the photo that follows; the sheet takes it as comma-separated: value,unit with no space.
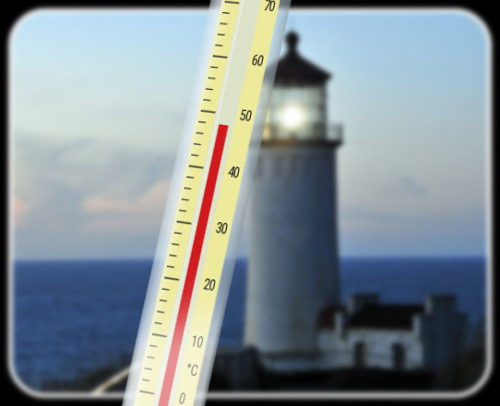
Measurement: 48,°C
